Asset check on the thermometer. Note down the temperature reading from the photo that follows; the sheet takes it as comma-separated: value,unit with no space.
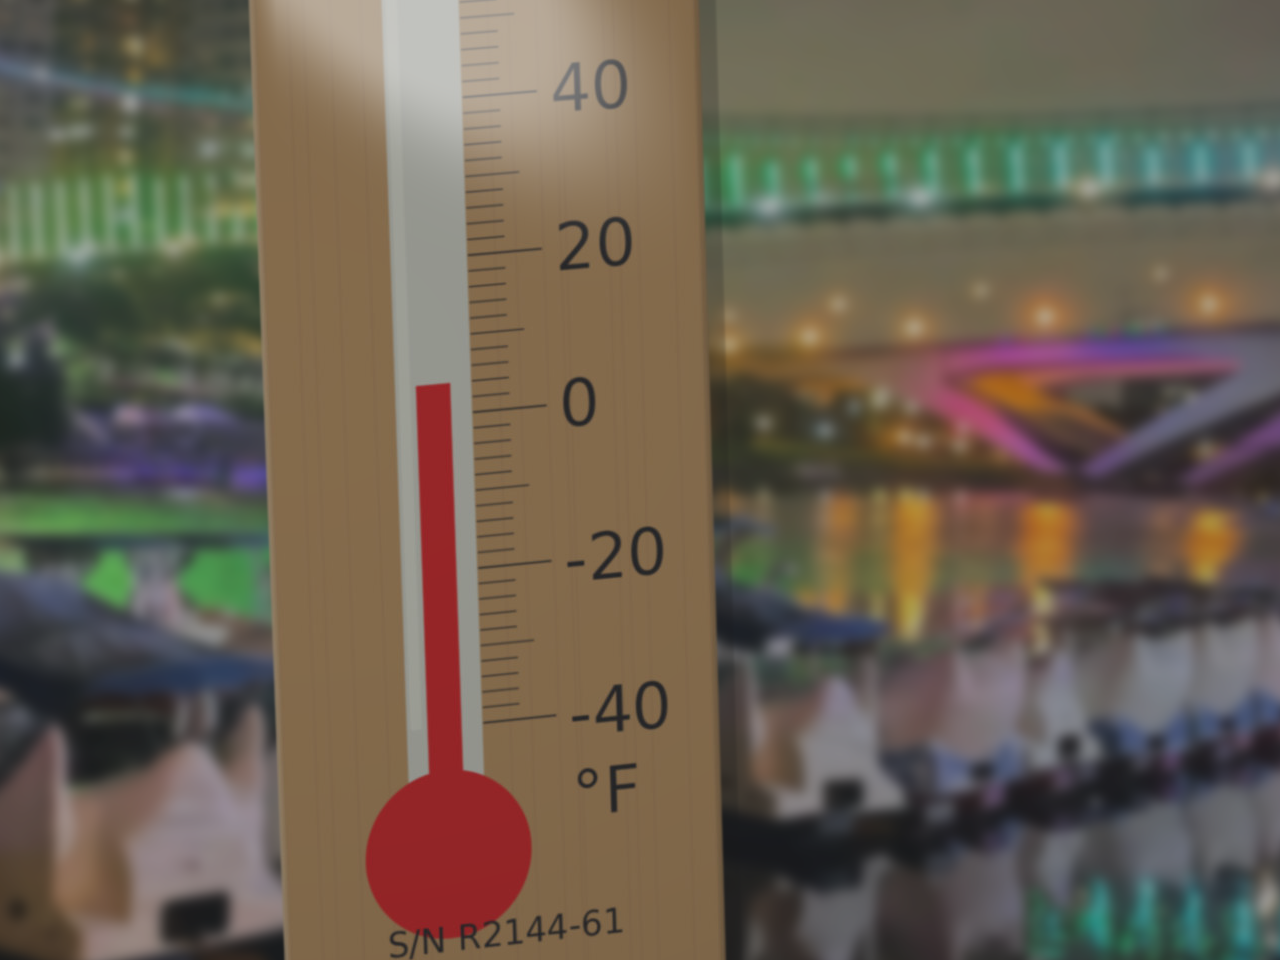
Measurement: 4,°F
